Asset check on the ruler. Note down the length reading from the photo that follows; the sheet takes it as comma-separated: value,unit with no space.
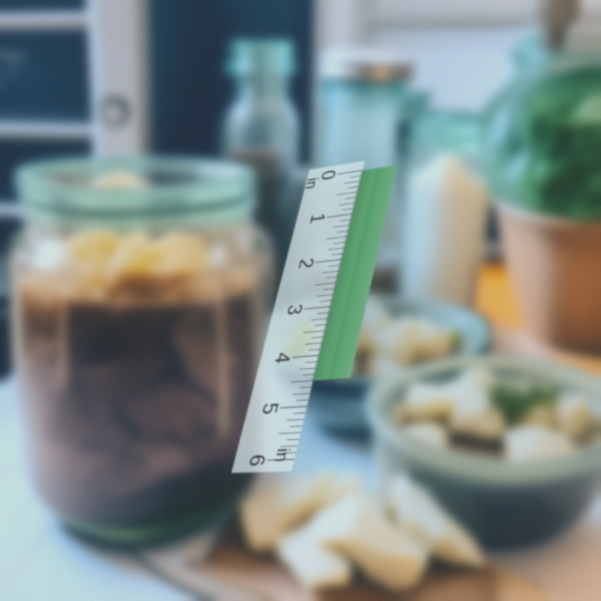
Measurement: 4.5,in
